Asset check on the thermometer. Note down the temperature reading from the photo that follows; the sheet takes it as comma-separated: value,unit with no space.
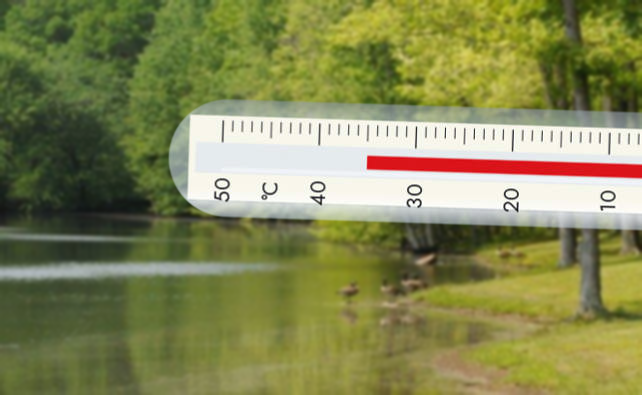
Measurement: 35,°C
